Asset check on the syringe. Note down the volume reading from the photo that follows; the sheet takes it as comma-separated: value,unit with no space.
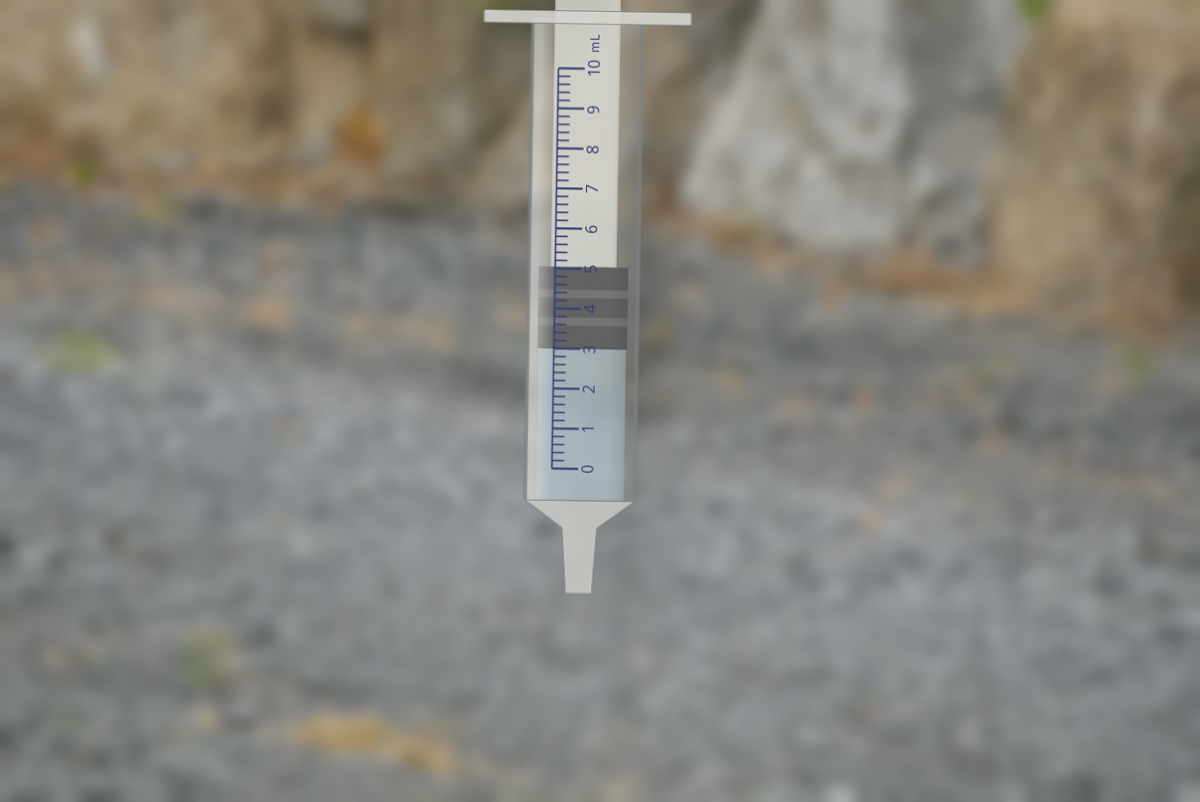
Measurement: 3,mL
